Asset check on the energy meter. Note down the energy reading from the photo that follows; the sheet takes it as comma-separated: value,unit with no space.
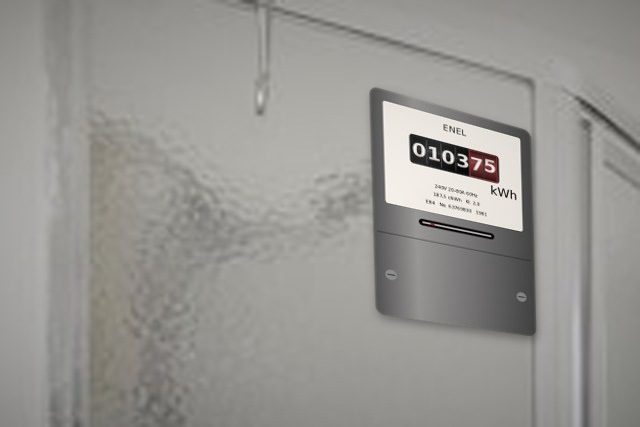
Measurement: 103.75,kWh
